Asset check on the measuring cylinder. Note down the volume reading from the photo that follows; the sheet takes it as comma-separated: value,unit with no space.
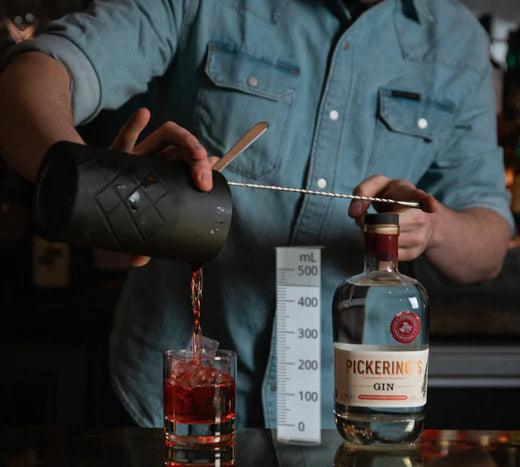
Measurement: 450,mL
